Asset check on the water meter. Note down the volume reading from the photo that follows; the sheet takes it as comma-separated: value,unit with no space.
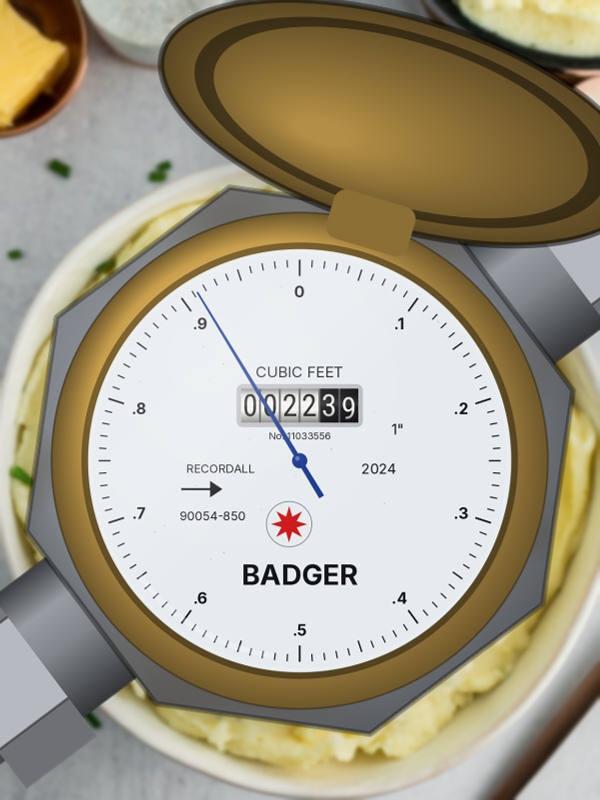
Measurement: 2238.91,ft³
